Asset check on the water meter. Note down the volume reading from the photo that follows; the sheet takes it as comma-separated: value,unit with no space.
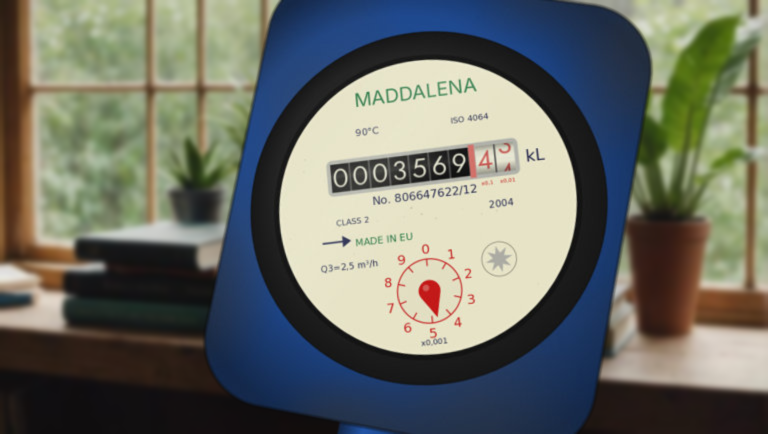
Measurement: 3569.434,kL
